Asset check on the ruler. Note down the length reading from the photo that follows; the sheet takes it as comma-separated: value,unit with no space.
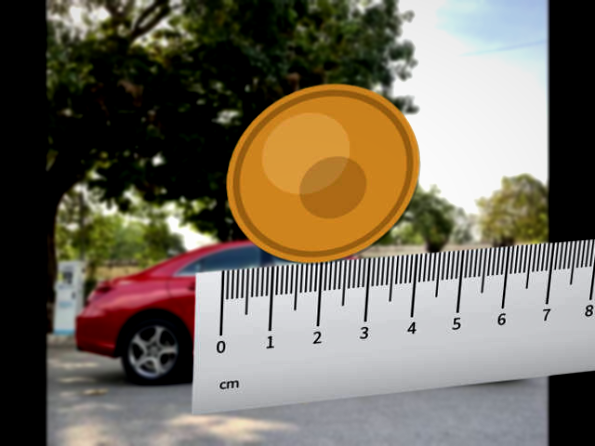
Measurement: 3.9,cm
